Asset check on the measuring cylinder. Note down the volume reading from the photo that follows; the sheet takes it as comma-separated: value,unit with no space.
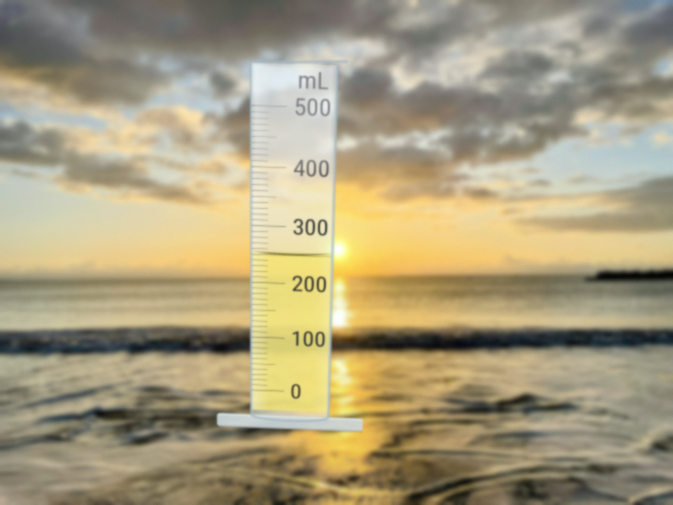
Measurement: 250,mL
